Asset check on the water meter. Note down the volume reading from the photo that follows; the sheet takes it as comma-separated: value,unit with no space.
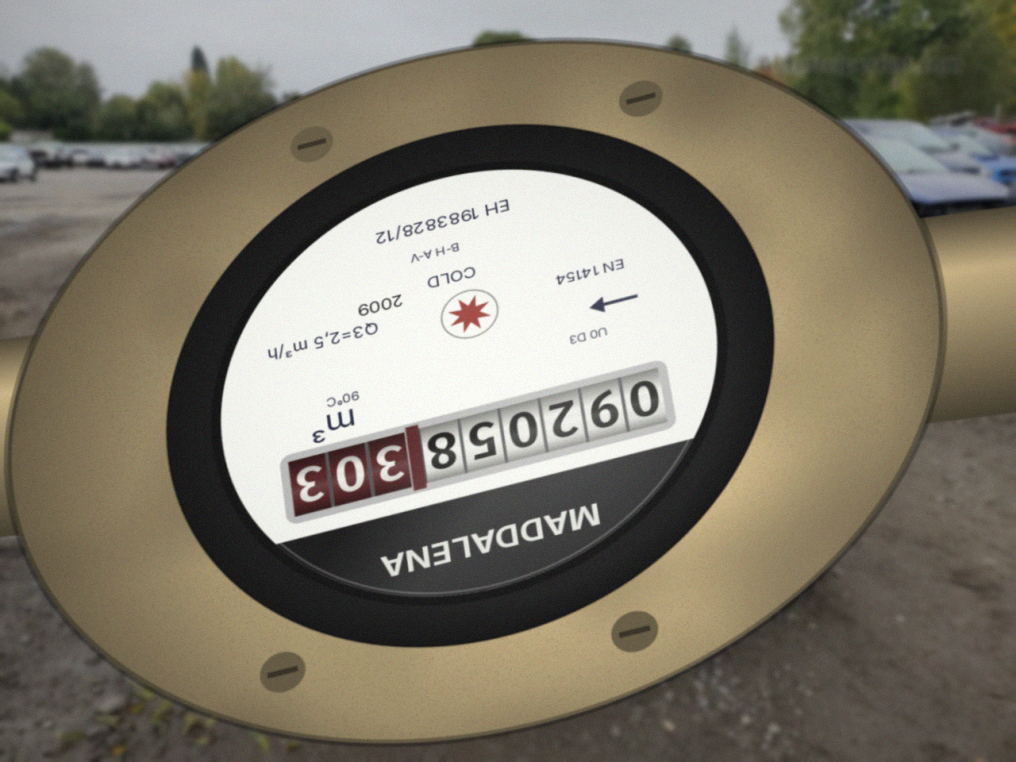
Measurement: 92058.303,m³
